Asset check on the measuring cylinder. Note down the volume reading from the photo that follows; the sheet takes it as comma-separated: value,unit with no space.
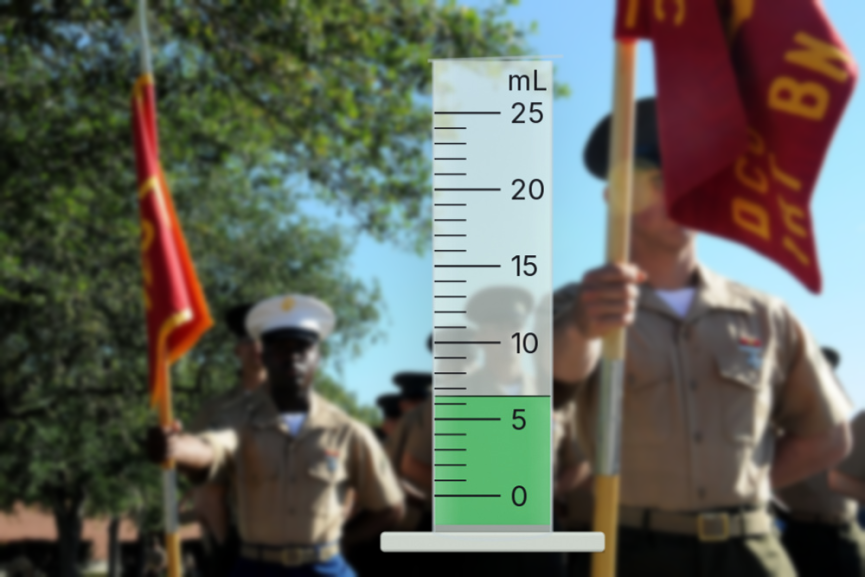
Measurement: 6.5,mL
